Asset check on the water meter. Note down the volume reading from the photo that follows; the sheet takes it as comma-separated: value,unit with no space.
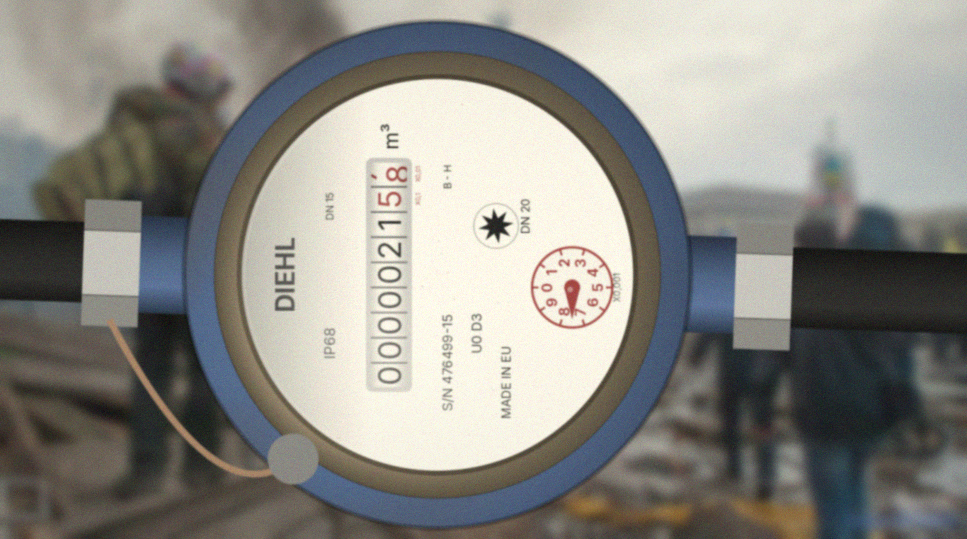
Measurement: 21.577,m³
